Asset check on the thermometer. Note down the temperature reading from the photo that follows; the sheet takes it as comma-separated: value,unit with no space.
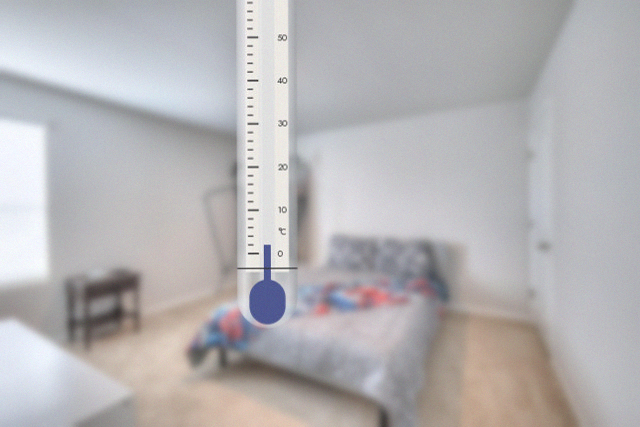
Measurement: 2,°C
